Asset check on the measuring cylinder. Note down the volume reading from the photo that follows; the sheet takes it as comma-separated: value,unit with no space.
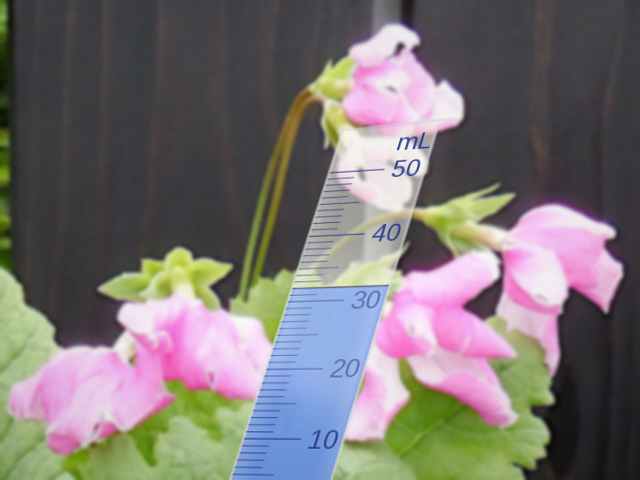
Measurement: 32,mL
